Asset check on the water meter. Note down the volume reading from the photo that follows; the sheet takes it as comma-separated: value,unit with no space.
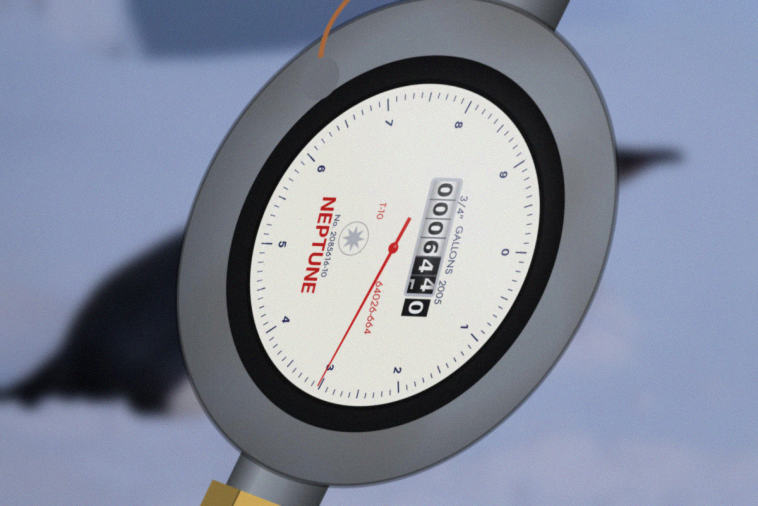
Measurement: 6443.0,gal
